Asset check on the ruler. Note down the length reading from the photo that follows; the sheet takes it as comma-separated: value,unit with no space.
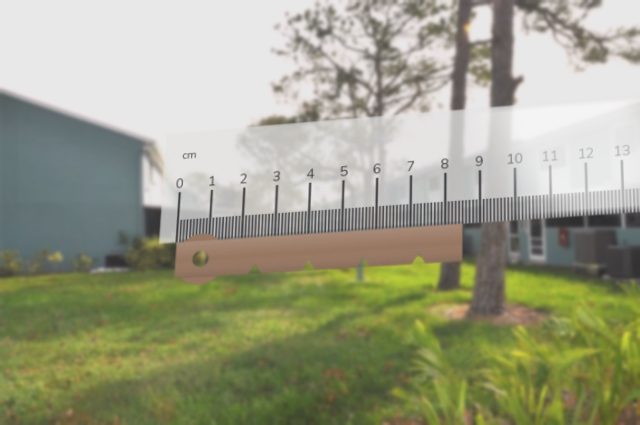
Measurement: 8.5,cm
